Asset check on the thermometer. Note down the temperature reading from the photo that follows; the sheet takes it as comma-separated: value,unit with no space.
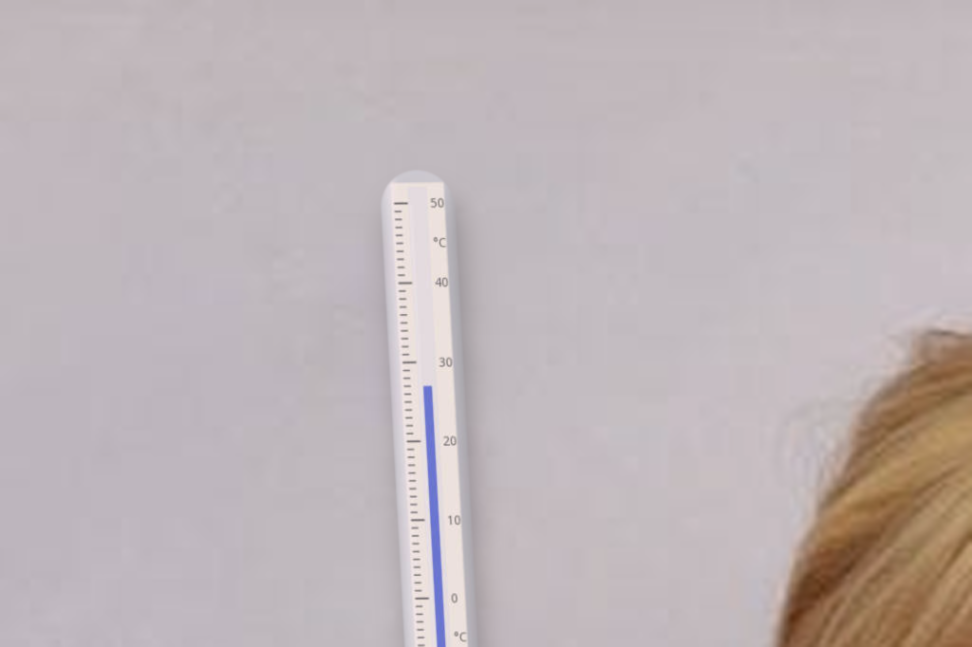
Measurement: 27,°C
